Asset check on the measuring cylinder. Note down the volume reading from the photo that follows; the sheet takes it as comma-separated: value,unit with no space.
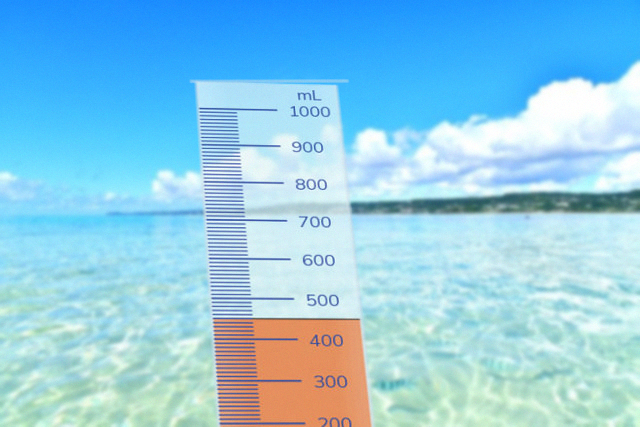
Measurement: 450,mL
